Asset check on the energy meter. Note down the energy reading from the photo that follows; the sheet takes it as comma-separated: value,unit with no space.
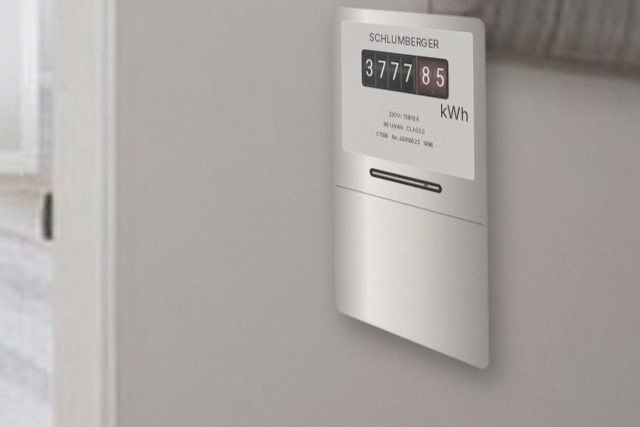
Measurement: 3777.85,kWh
